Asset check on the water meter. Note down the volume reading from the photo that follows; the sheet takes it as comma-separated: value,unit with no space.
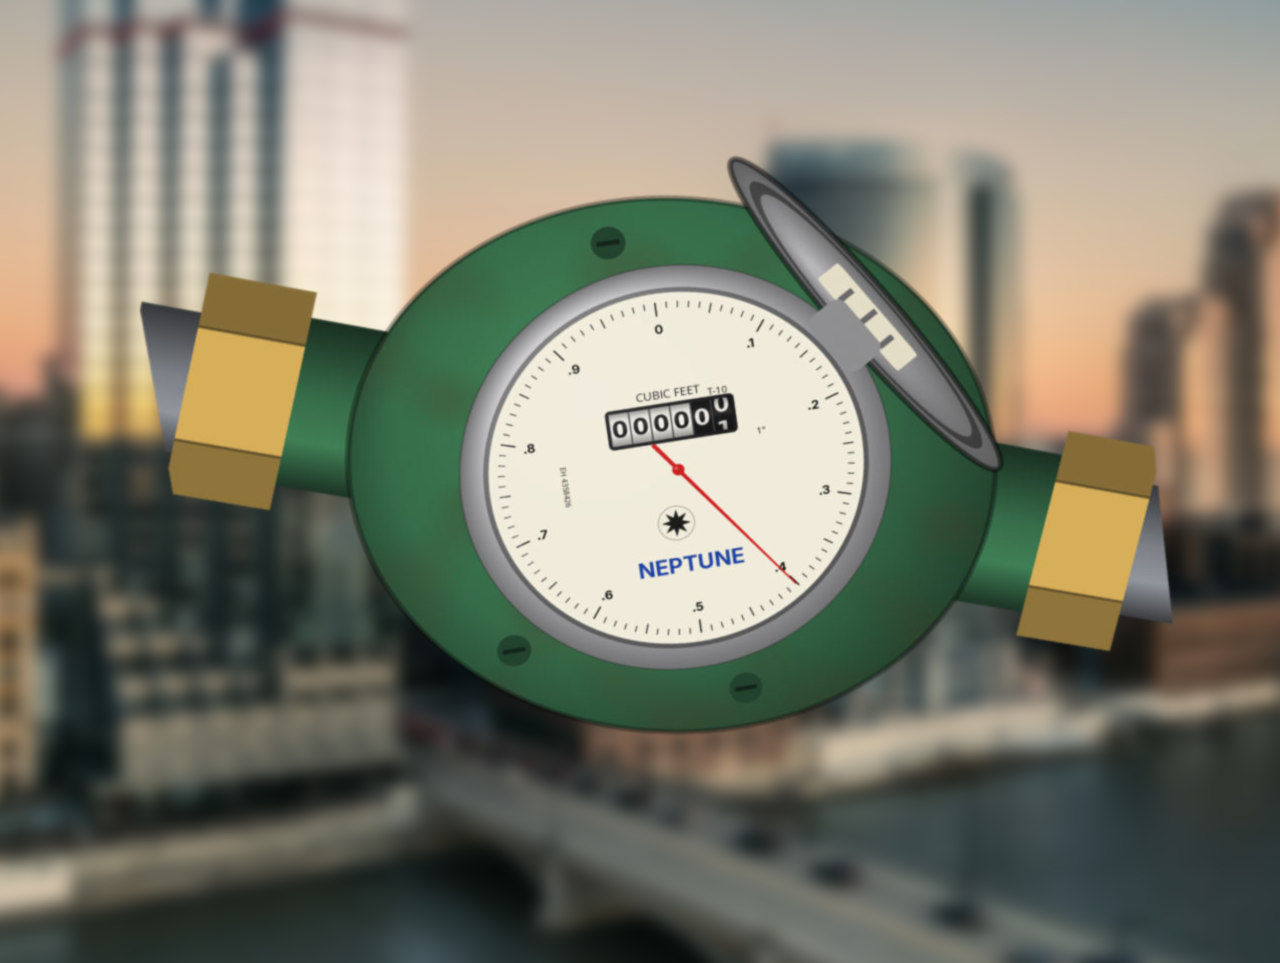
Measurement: 0.40,ft³
